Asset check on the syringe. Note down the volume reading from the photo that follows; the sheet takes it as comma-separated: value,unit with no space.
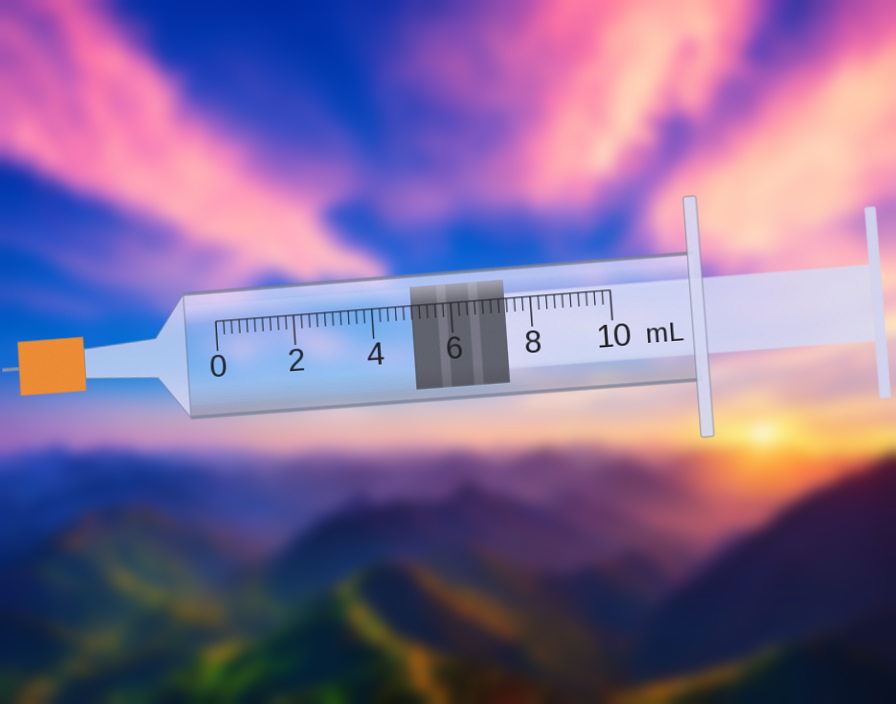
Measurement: 5,mL
